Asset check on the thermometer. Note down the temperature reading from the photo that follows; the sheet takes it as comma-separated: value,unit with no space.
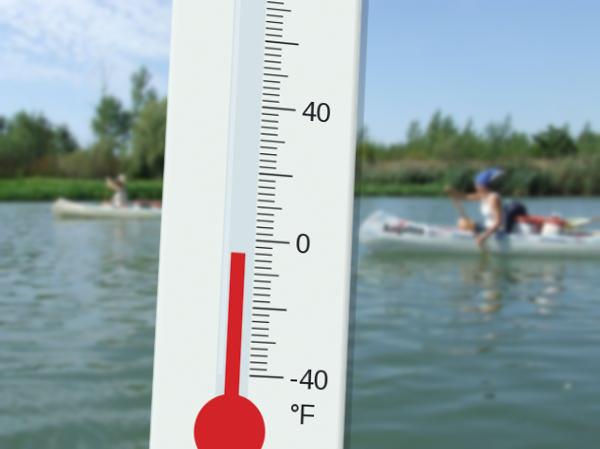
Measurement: -4,°F
